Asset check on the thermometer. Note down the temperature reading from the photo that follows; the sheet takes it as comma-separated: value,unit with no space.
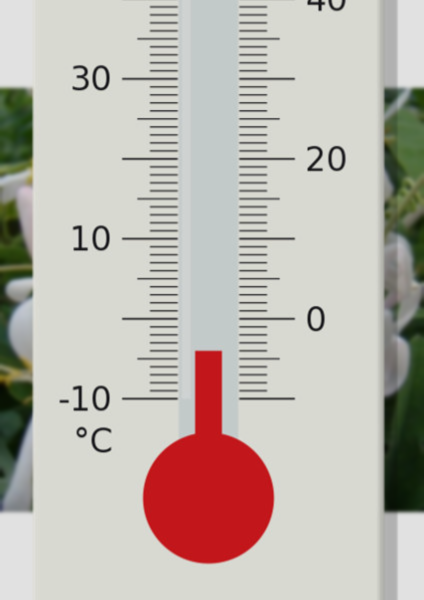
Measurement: -4,°C
